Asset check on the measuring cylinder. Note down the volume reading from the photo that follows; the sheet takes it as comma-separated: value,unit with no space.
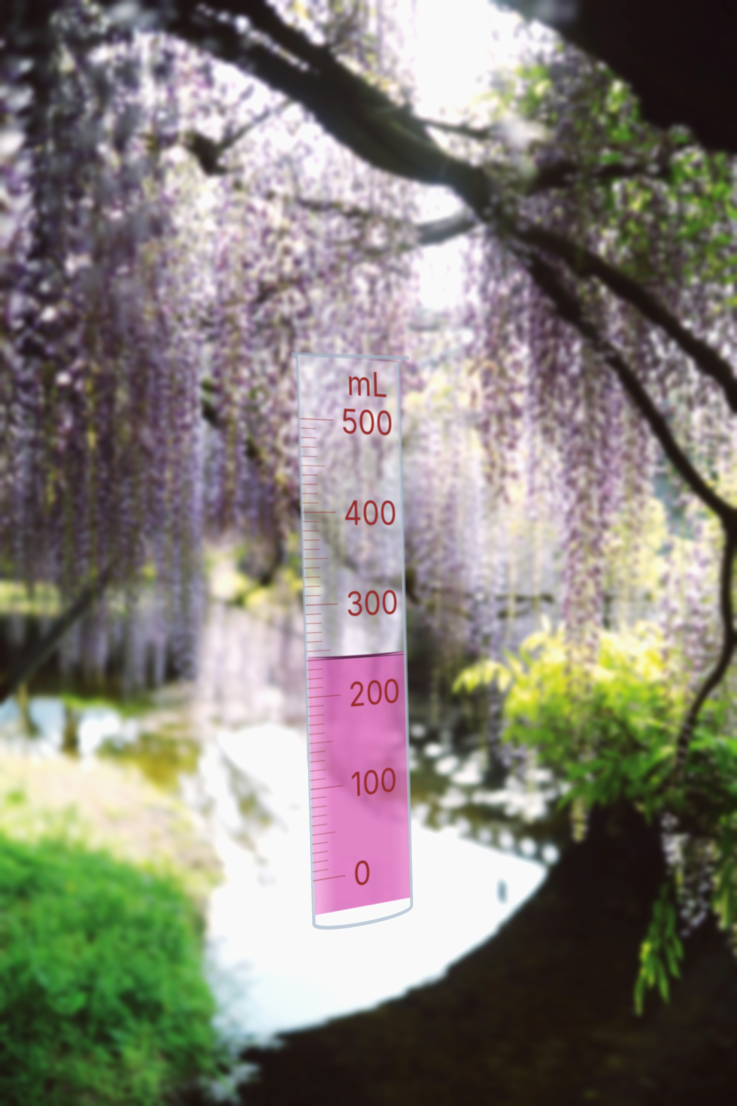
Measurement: 240,mL
